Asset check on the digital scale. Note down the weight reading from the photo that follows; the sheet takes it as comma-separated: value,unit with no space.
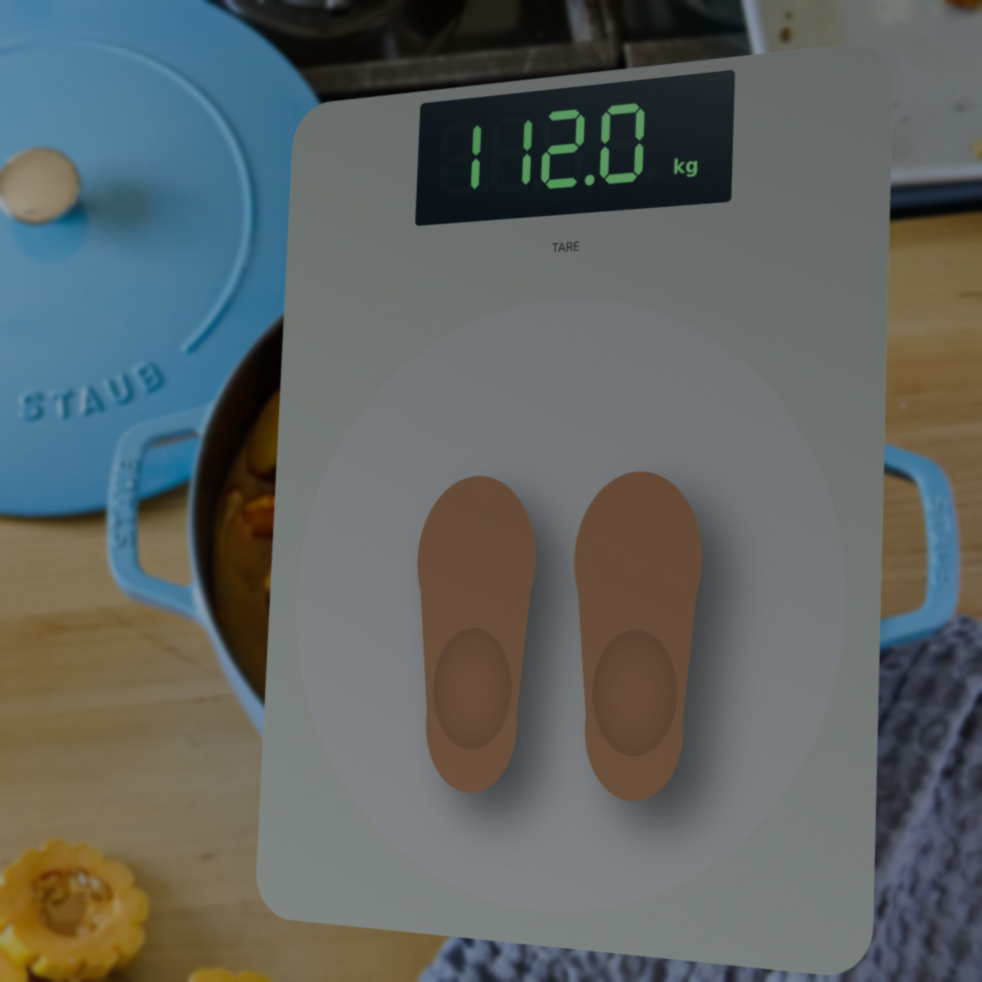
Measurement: 112.0,kg
